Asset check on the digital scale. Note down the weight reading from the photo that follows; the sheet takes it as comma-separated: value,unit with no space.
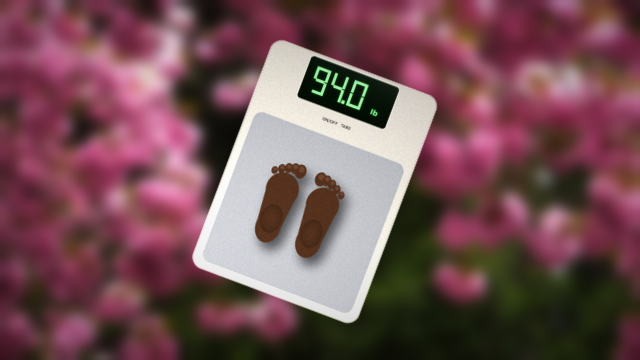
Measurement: 94.0,lb
